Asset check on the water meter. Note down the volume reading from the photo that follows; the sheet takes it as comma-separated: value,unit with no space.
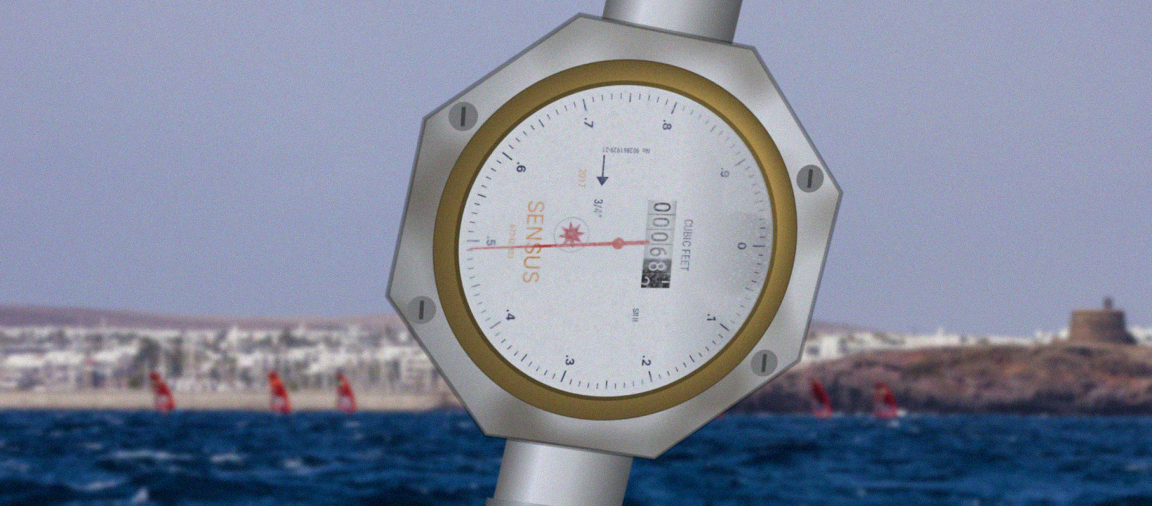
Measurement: 681.49,ft³
